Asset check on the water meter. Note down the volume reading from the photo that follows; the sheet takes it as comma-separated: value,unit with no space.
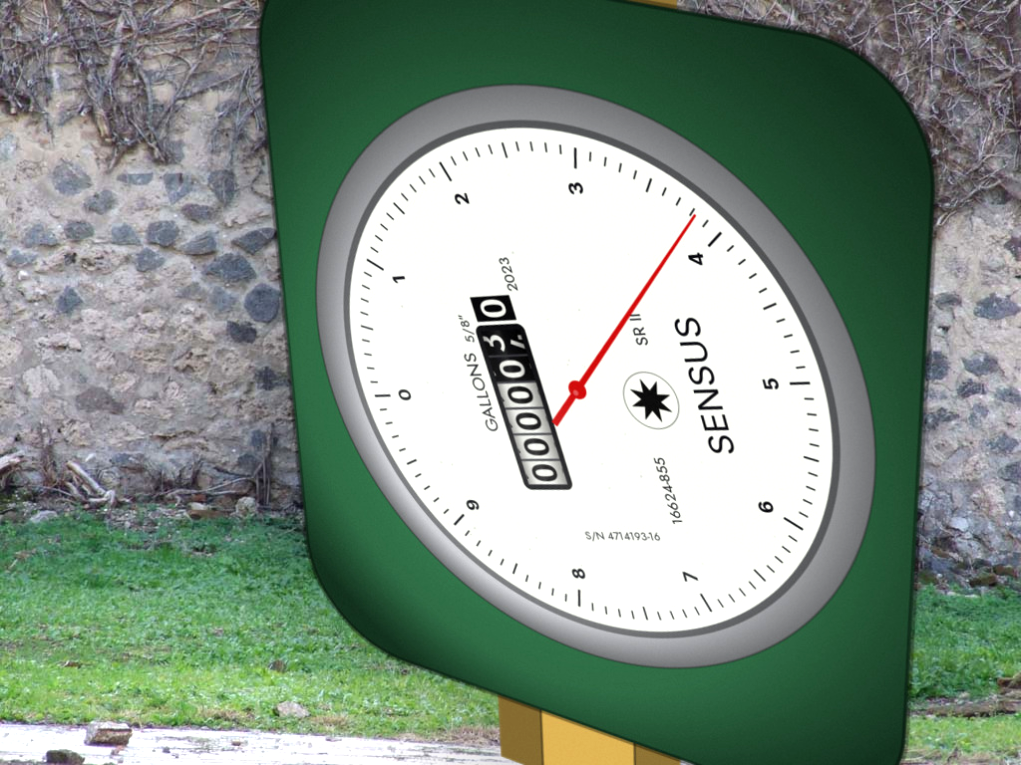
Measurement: 33.8,gal
